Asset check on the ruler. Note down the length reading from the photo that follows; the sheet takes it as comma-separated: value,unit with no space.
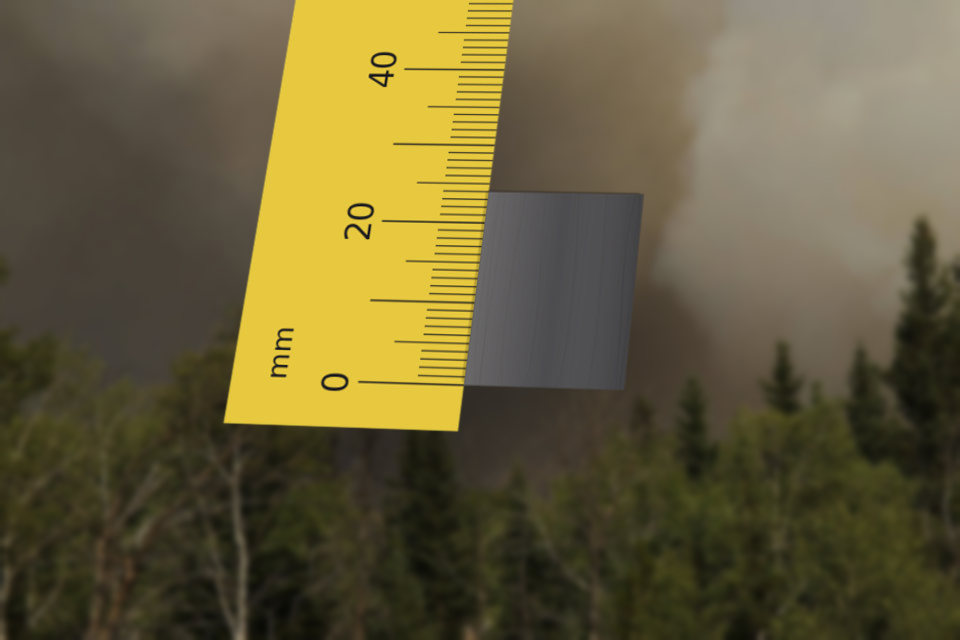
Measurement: 24,mm
